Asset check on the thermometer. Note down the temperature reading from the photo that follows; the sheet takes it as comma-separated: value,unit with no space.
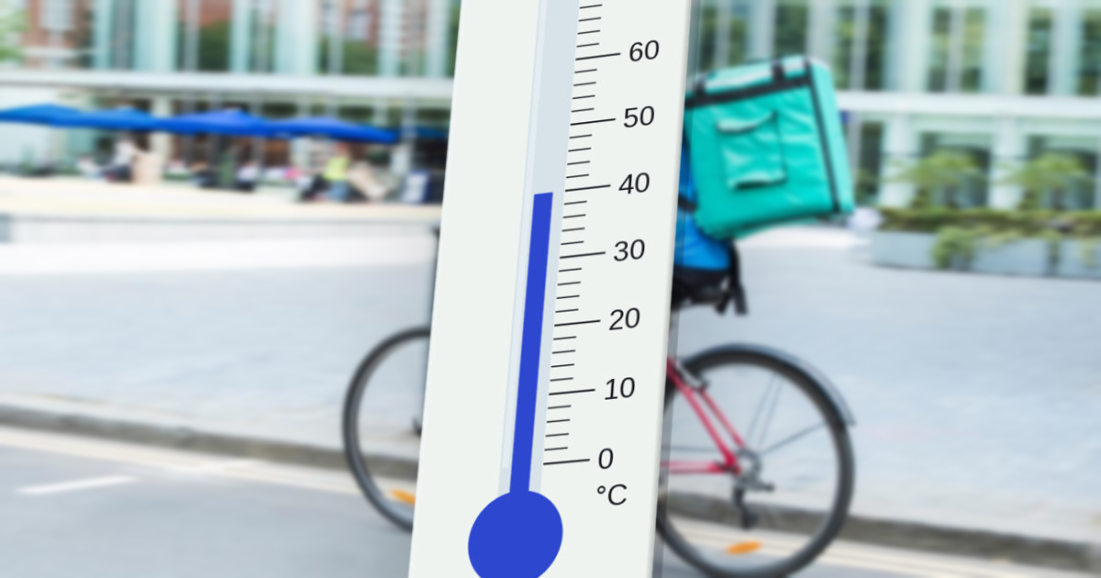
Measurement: 40,°C
